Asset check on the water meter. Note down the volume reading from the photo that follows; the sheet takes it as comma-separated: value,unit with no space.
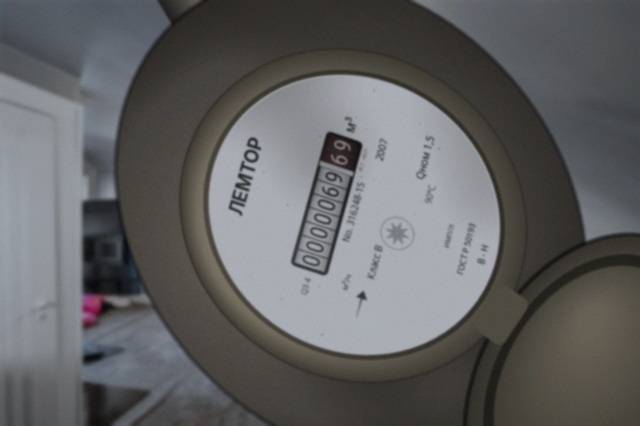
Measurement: 69.69,m³
